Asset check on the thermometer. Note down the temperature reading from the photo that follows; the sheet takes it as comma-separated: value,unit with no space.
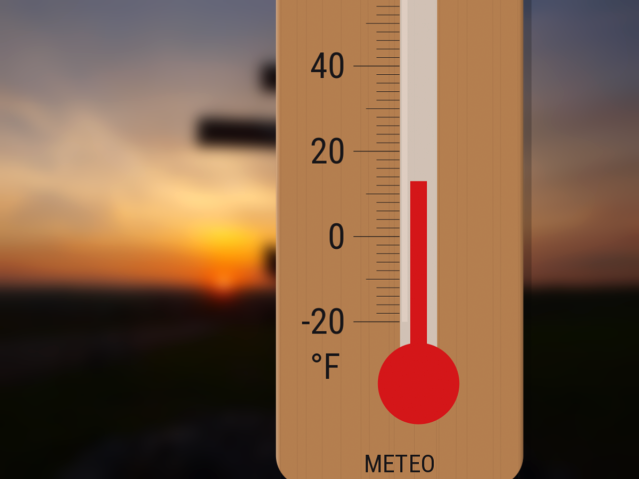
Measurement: 13,°F
